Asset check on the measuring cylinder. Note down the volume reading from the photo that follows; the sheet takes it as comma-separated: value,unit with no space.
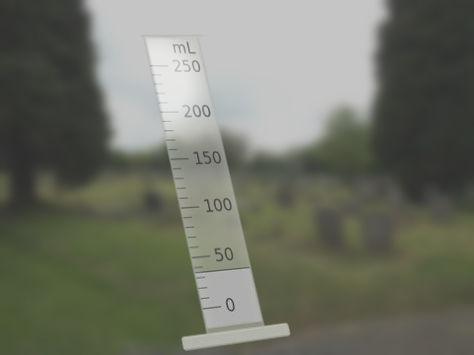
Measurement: 35,mL
